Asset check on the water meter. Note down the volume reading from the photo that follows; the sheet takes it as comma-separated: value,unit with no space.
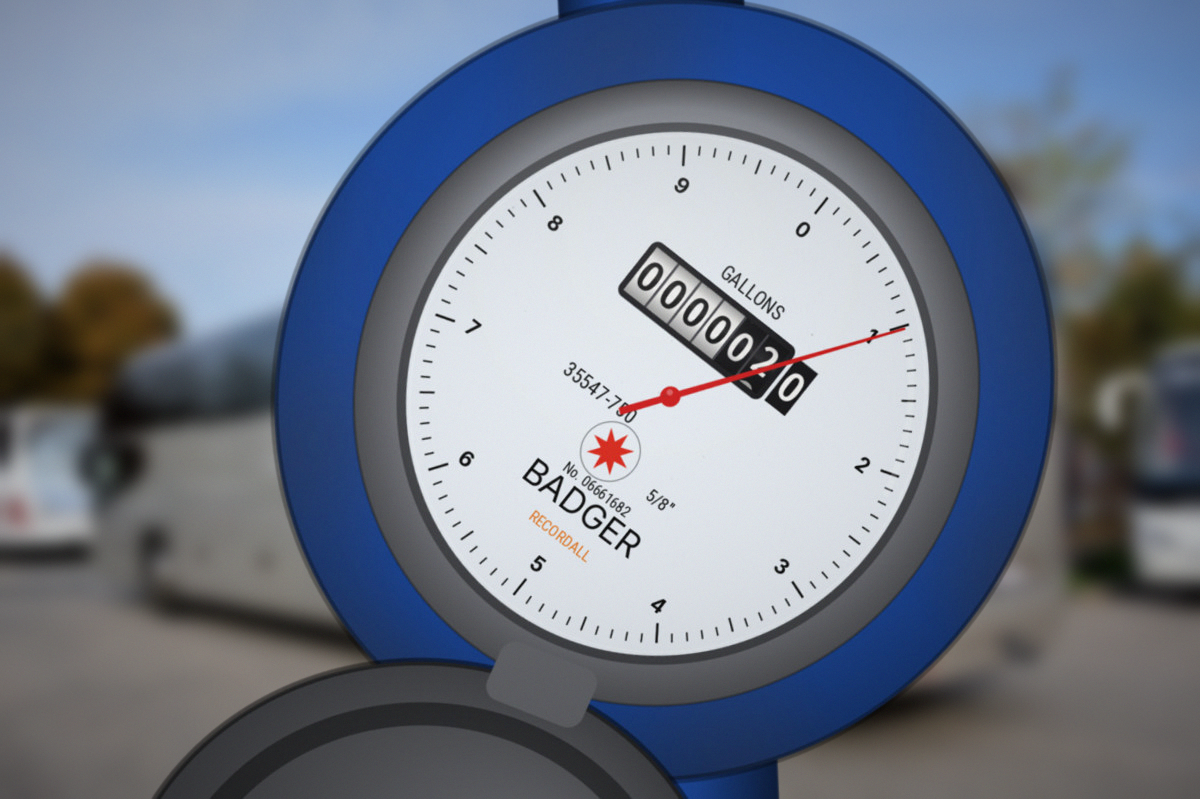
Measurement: 21.0,gal
